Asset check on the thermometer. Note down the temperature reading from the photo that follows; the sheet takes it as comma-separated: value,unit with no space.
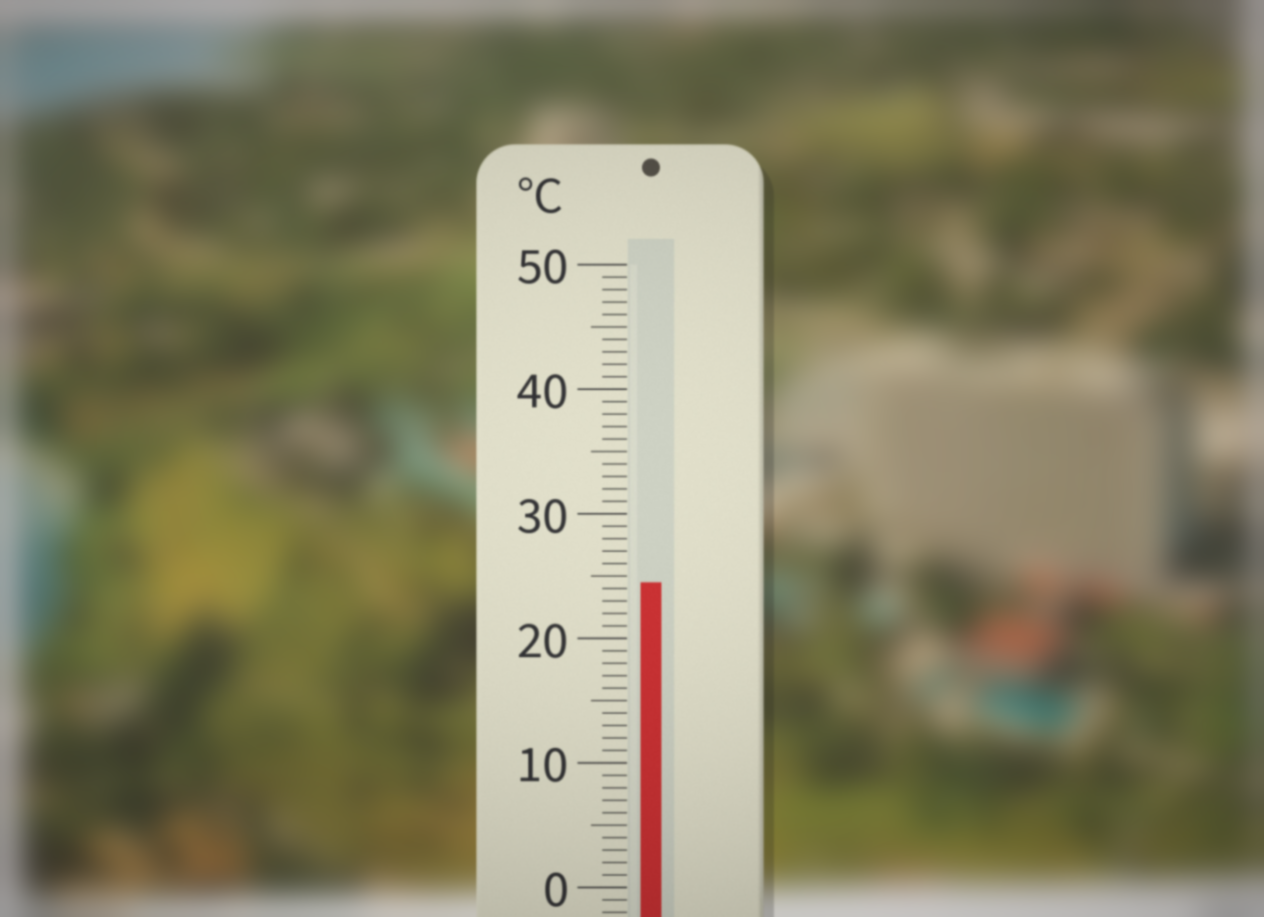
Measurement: 24.5,°C
